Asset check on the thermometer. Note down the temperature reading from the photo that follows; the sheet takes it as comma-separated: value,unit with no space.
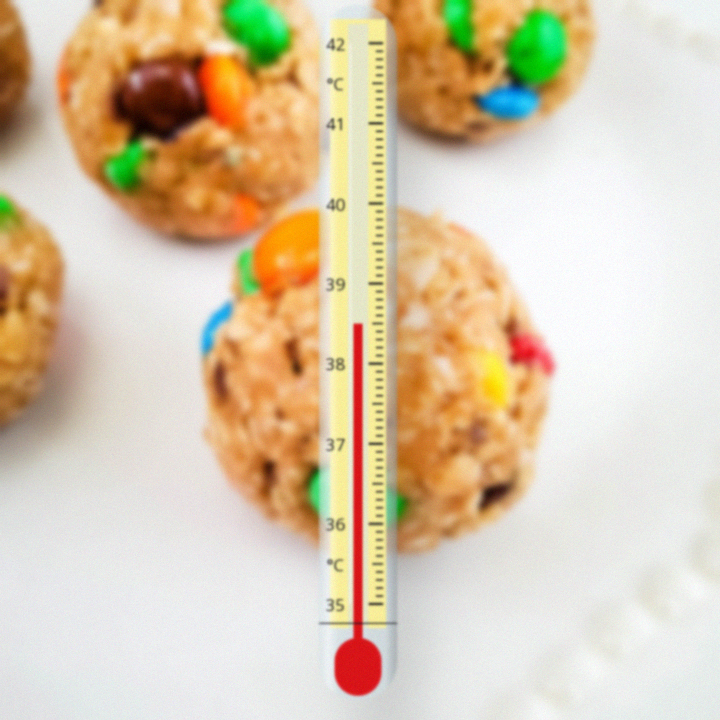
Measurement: 38.5,°C
